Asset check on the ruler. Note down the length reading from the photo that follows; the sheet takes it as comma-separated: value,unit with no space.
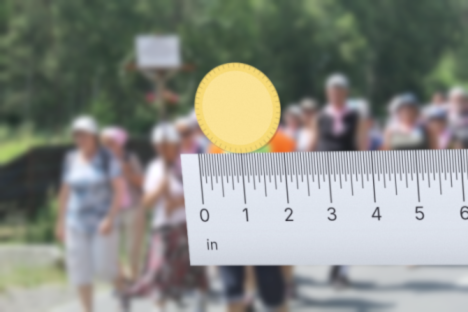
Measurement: 2,in
